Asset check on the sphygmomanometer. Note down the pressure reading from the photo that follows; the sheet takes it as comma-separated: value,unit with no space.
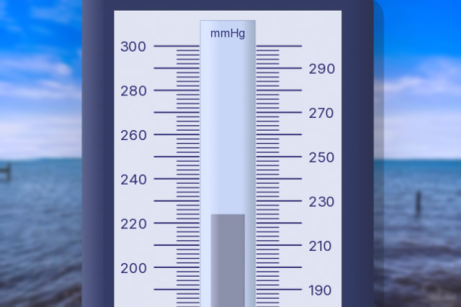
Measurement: 224,mmHg
